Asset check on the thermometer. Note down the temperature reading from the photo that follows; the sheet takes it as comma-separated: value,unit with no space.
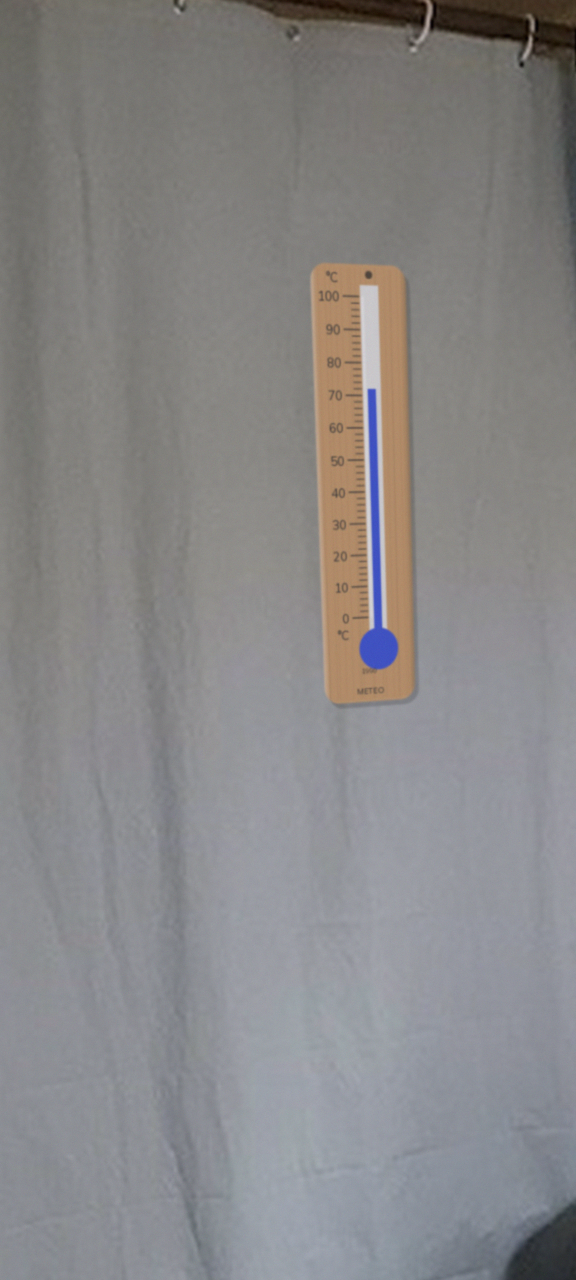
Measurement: 72,°C
